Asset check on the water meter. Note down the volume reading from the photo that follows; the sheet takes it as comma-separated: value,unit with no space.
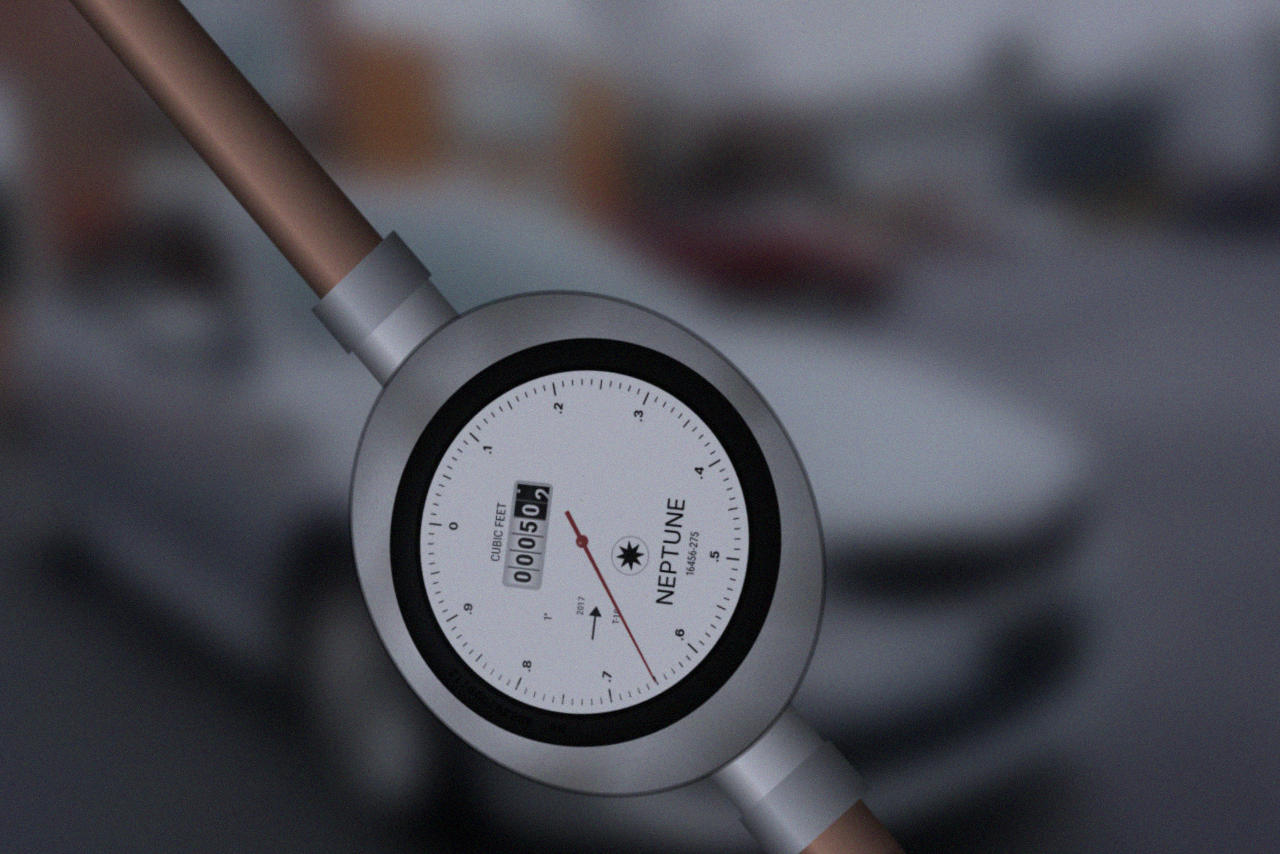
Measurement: 501.65,ft³
